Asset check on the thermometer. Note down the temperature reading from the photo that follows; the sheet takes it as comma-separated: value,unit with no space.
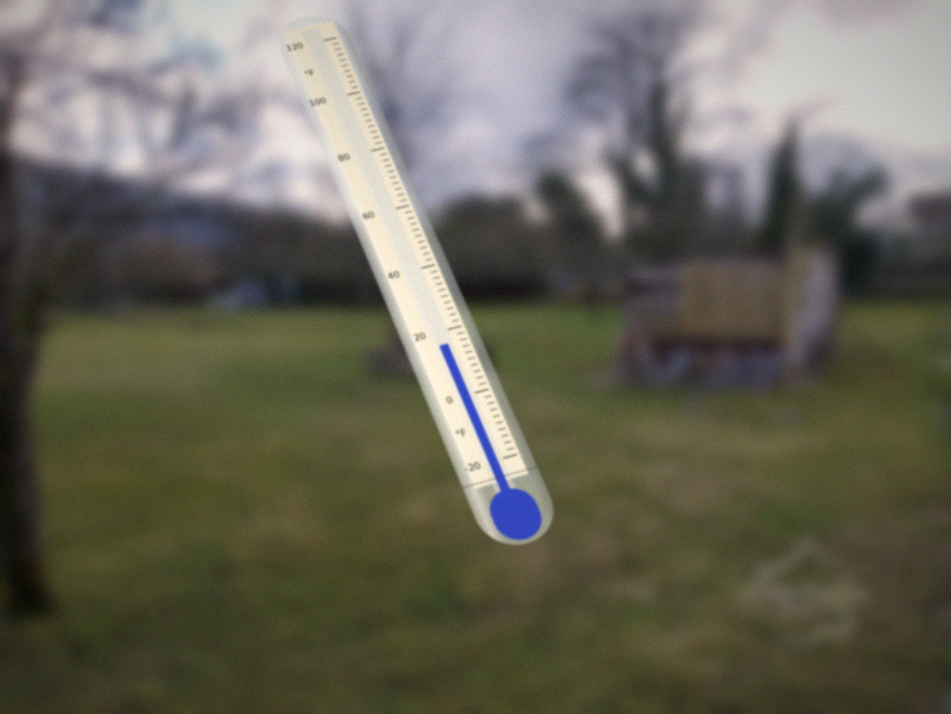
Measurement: 16,°F
